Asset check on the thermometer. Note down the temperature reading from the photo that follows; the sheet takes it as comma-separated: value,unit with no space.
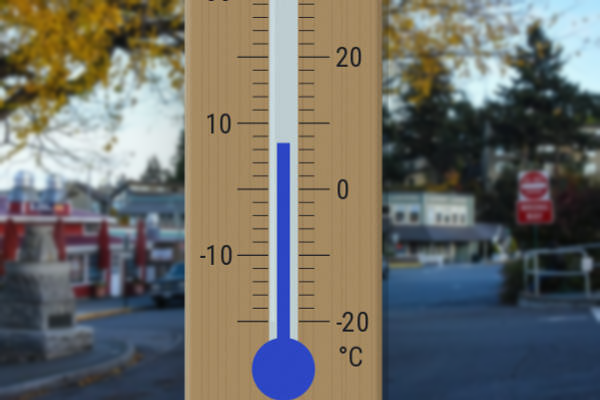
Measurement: 7,°C
